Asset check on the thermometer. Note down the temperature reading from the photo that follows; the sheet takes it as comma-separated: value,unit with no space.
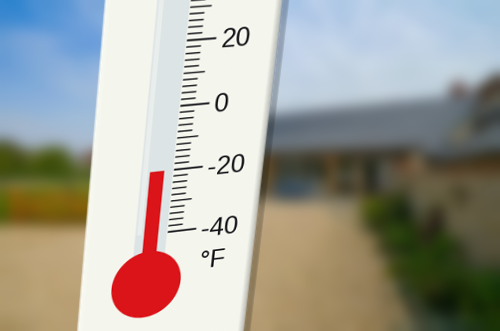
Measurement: -20,°F
